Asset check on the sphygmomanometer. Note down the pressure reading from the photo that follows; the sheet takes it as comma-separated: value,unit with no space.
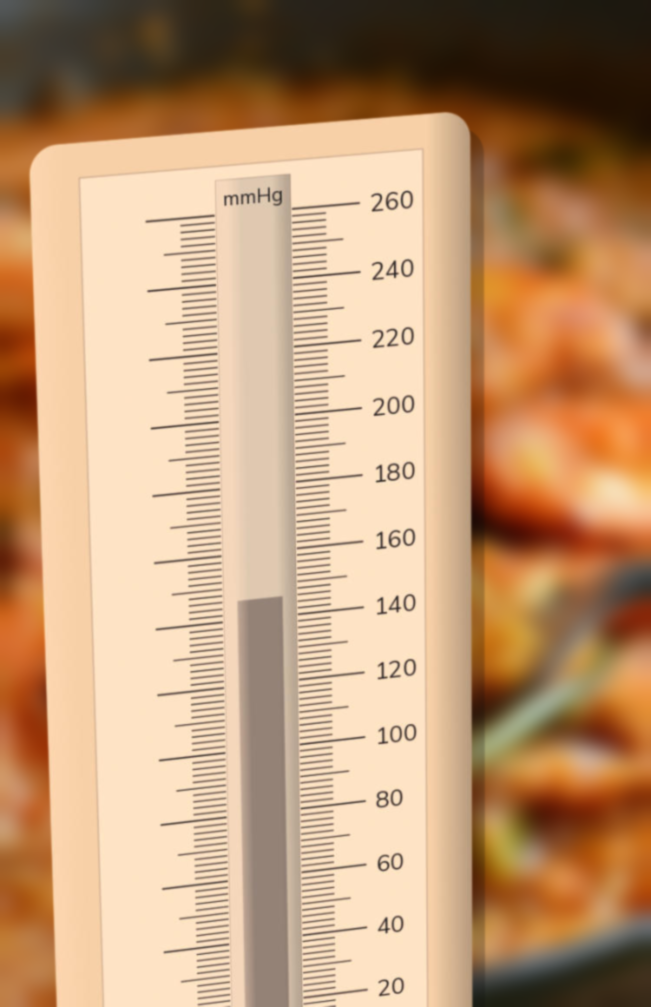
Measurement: 146,mmHg
